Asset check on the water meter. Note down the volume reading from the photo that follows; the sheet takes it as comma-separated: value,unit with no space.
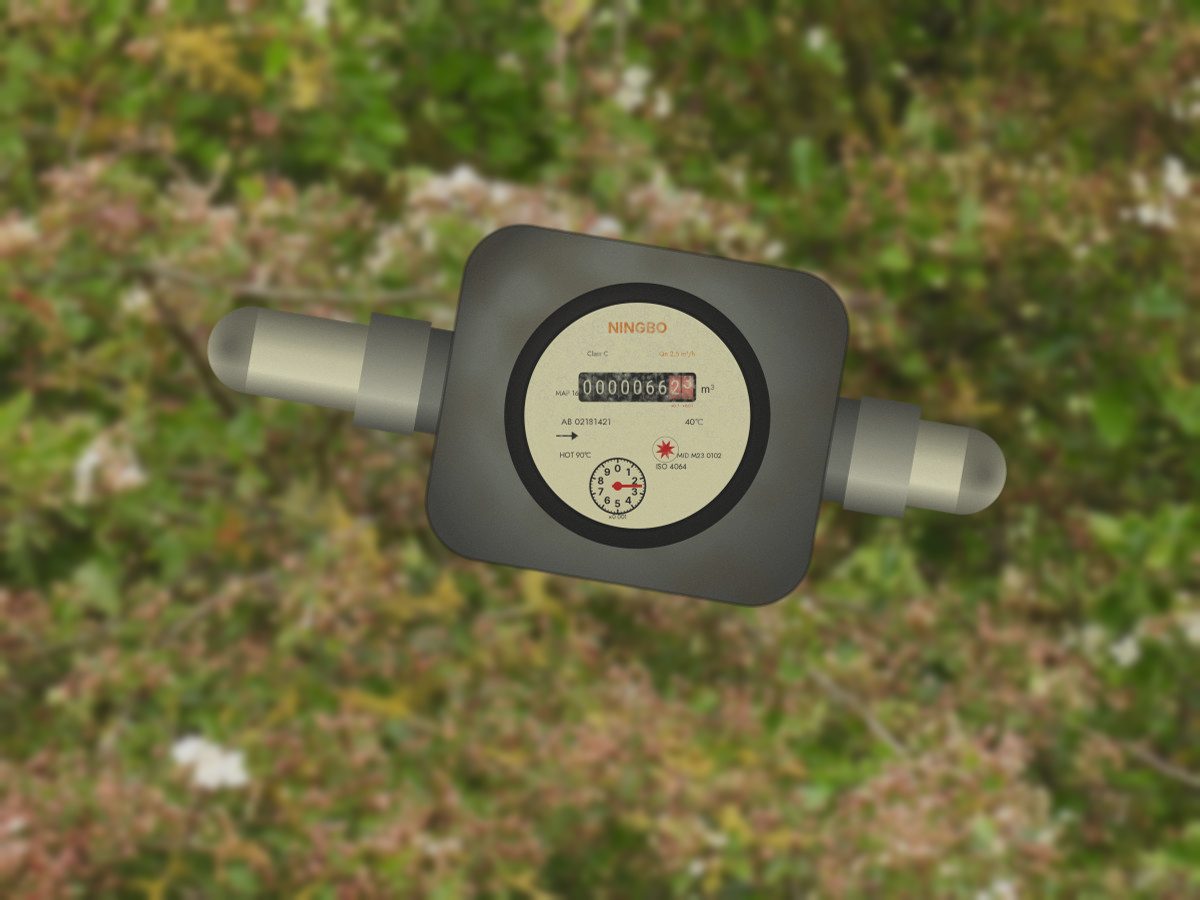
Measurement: 66.232,m³
